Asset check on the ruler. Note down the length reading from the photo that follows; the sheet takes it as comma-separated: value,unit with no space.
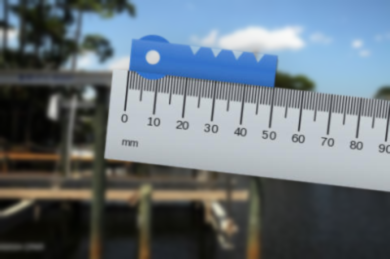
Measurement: 50,mm
